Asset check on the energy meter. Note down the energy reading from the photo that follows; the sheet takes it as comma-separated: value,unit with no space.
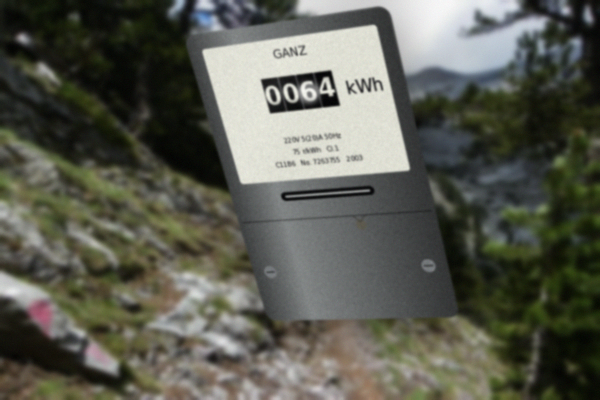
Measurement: 64,kWh
